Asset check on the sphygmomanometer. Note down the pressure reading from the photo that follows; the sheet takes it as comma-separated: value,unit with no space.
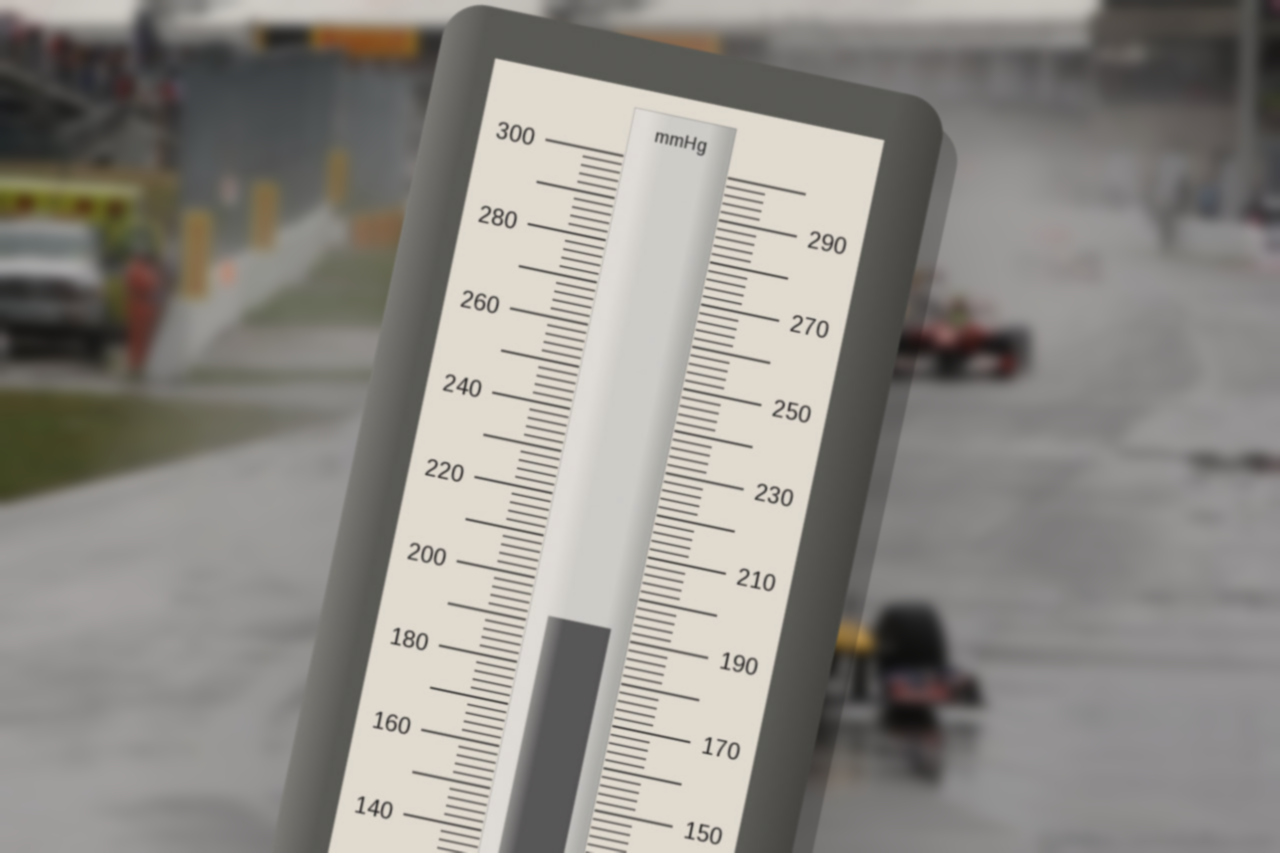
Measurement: 192,mmHg
